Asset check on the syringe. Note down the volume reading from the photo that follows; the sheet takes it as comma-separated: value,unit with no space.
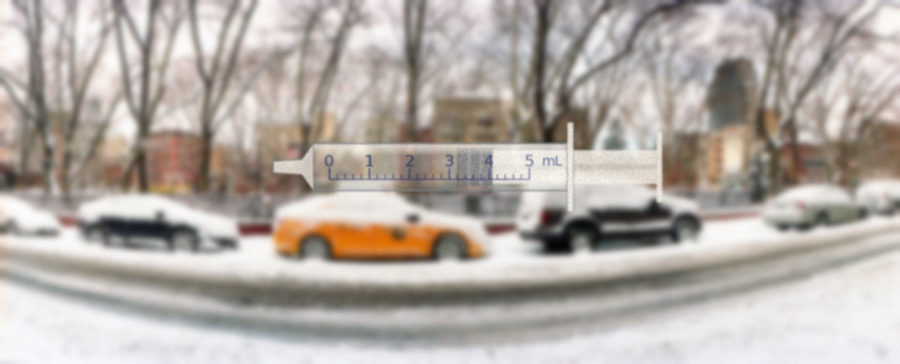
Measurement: 3.2,mL
